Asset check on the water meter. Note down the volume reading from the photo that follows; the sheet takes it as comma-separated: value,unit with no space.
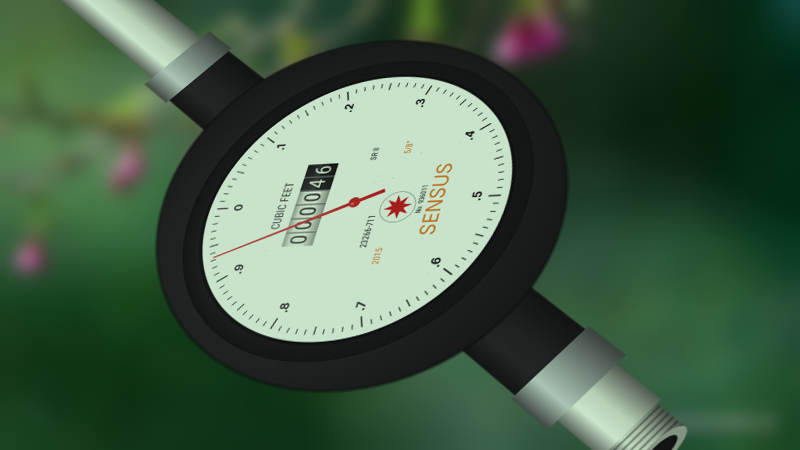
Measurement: 45.93,ft³
